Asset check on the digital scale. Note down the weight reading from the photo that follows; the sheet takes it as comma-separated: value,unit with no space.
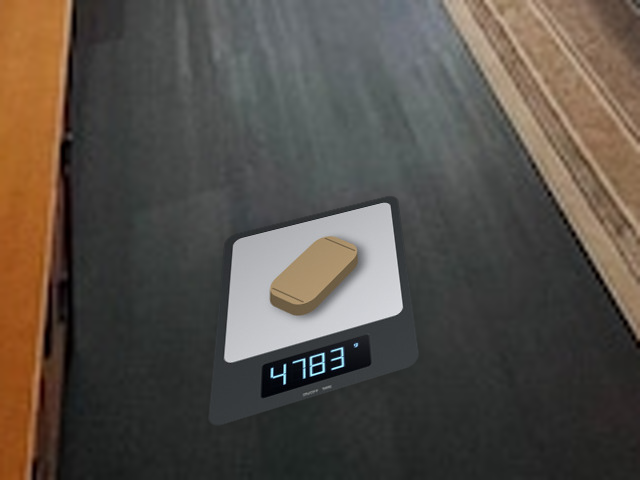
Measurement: 4783,g
